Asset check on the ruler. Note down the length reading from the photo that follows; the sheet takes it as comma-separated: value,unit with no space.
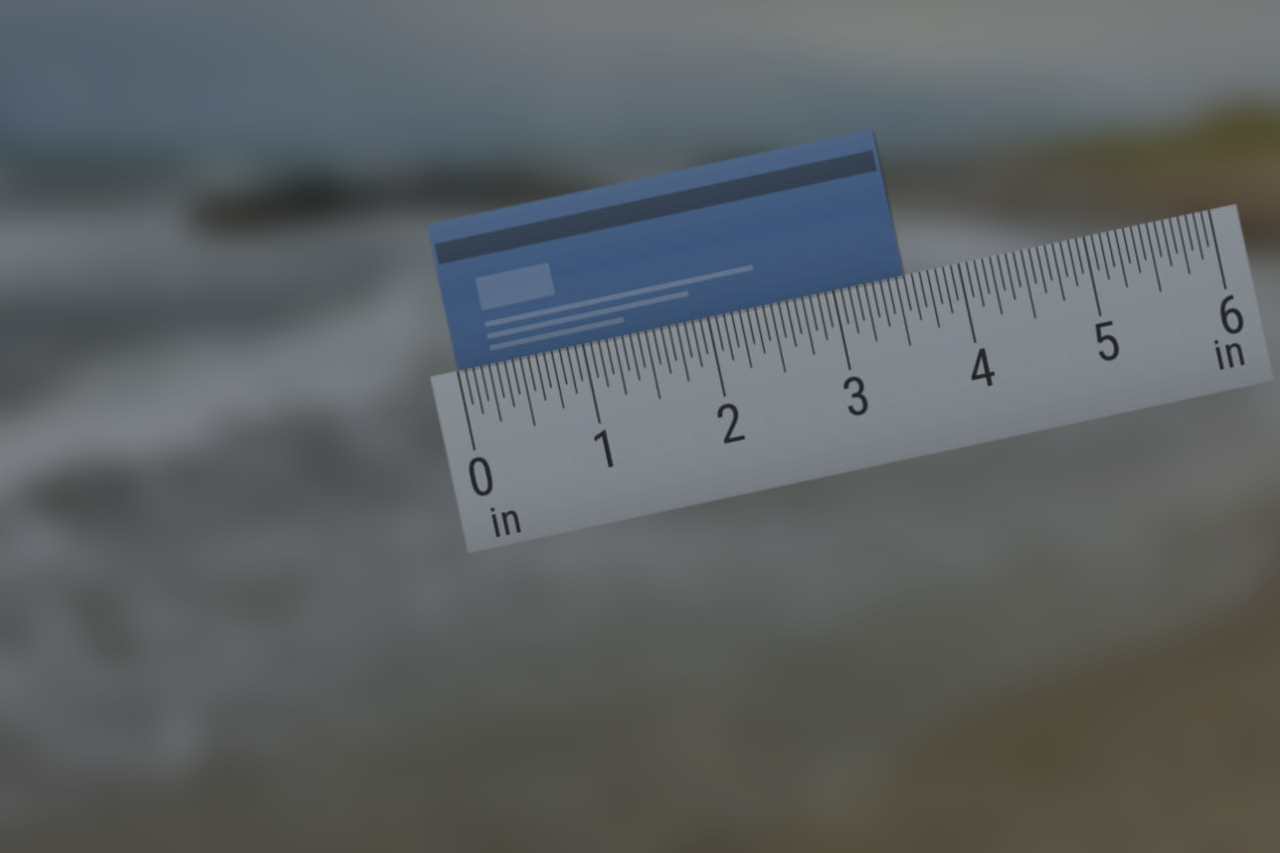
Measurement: 3.5625,in
